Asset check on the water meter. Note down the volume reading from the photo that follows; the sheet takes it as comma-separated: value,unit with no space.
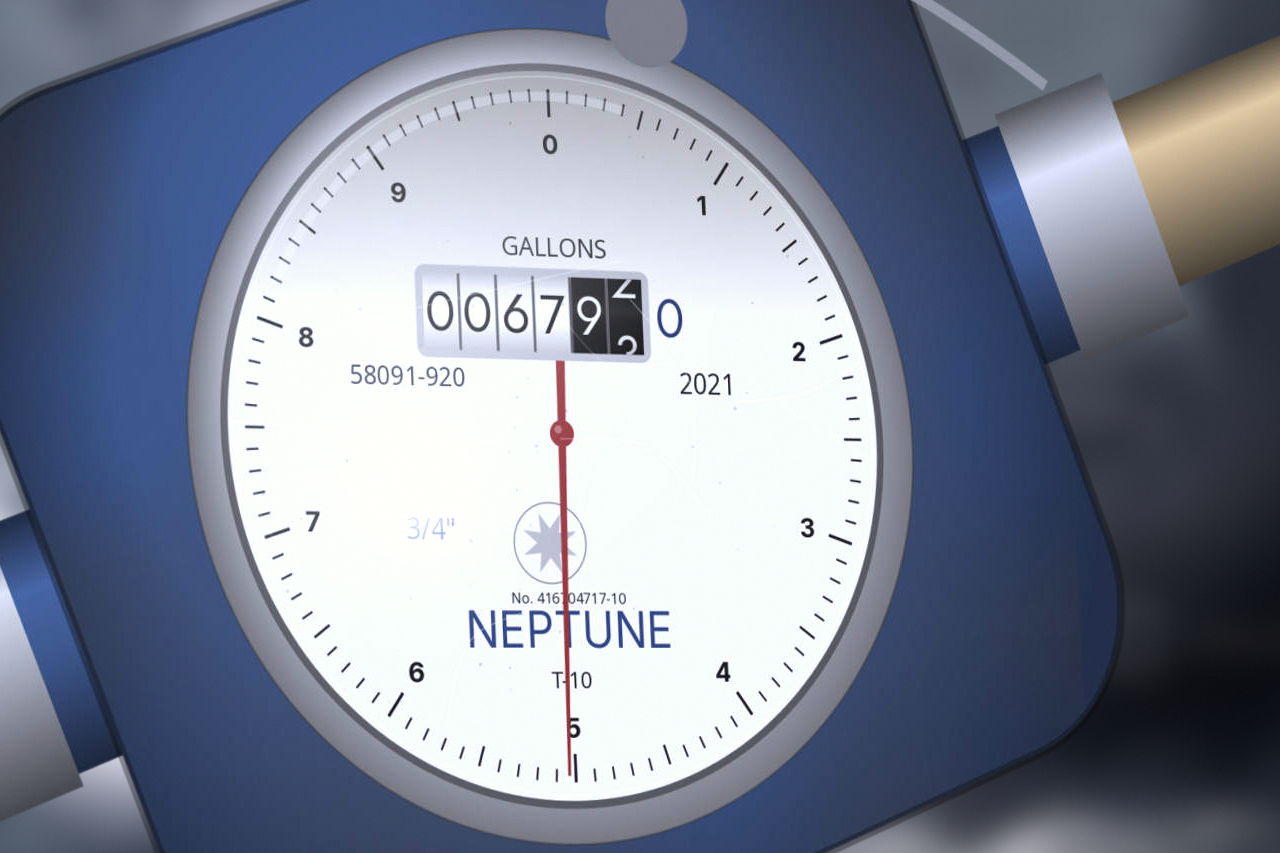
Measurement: 67925.0,gal
